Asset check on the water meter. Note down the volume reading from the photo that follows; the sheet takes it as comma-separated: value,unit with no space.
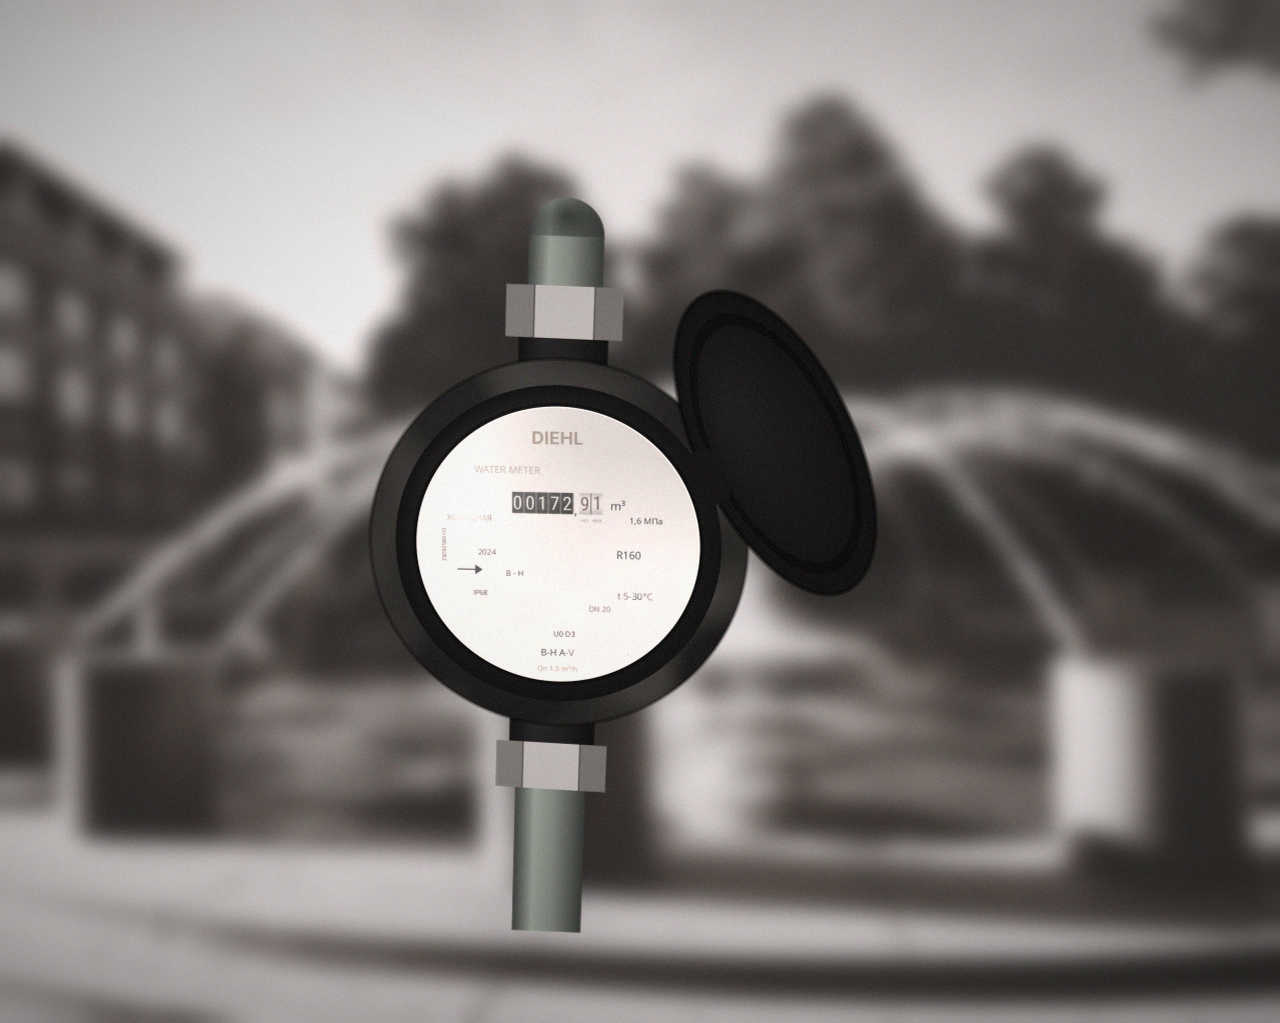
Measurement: 172.91,m³
